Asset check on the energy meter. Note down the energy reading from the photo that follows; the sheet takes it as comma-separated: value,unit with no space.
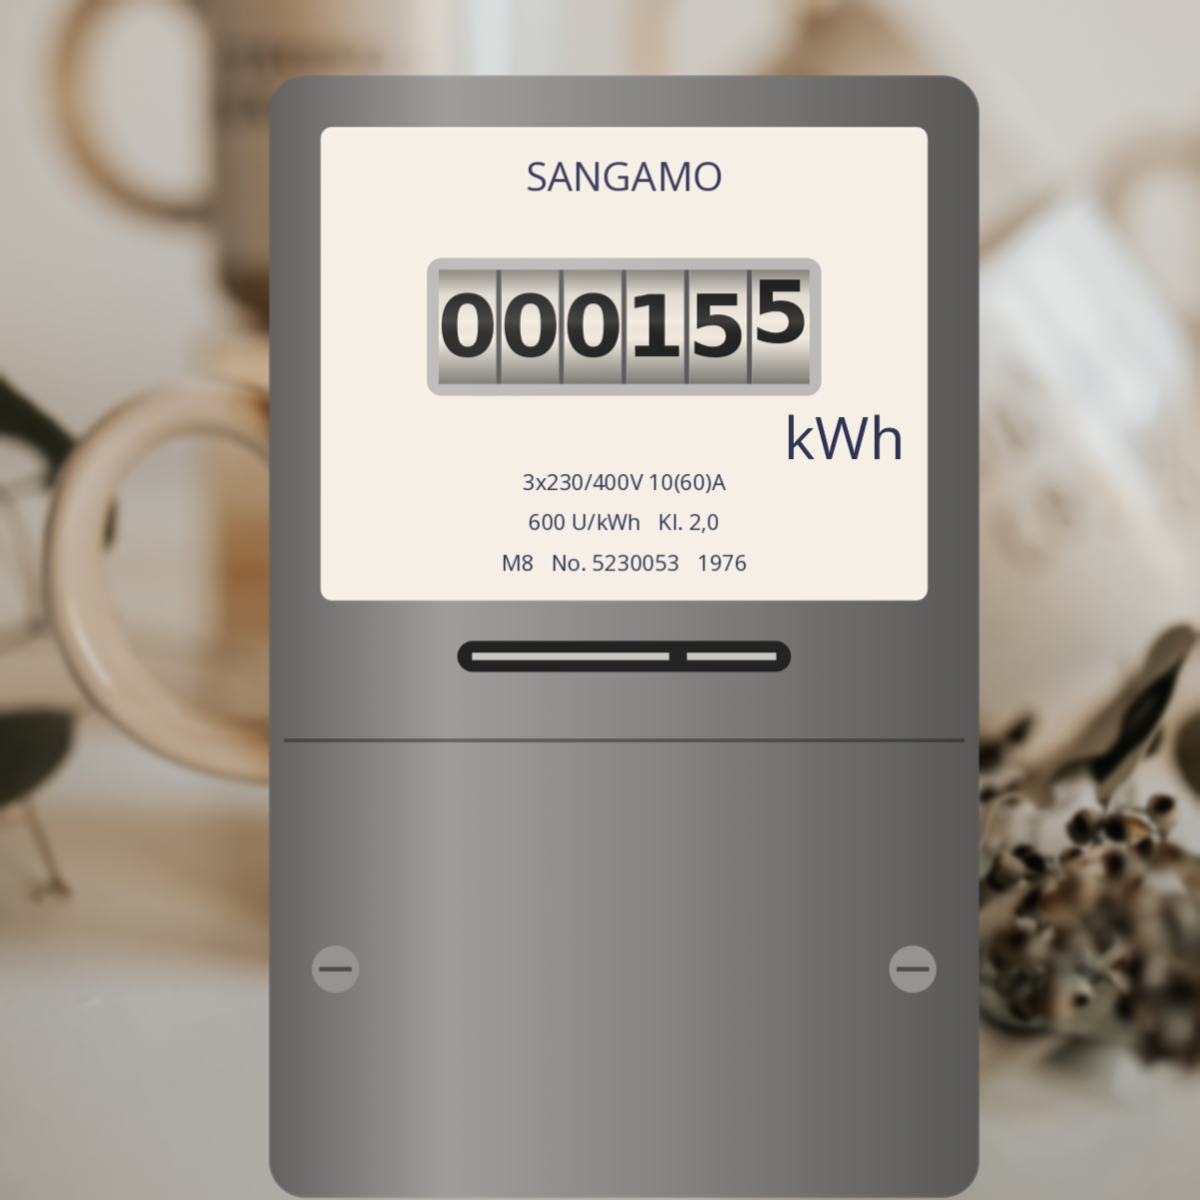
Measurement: 155,kWh
